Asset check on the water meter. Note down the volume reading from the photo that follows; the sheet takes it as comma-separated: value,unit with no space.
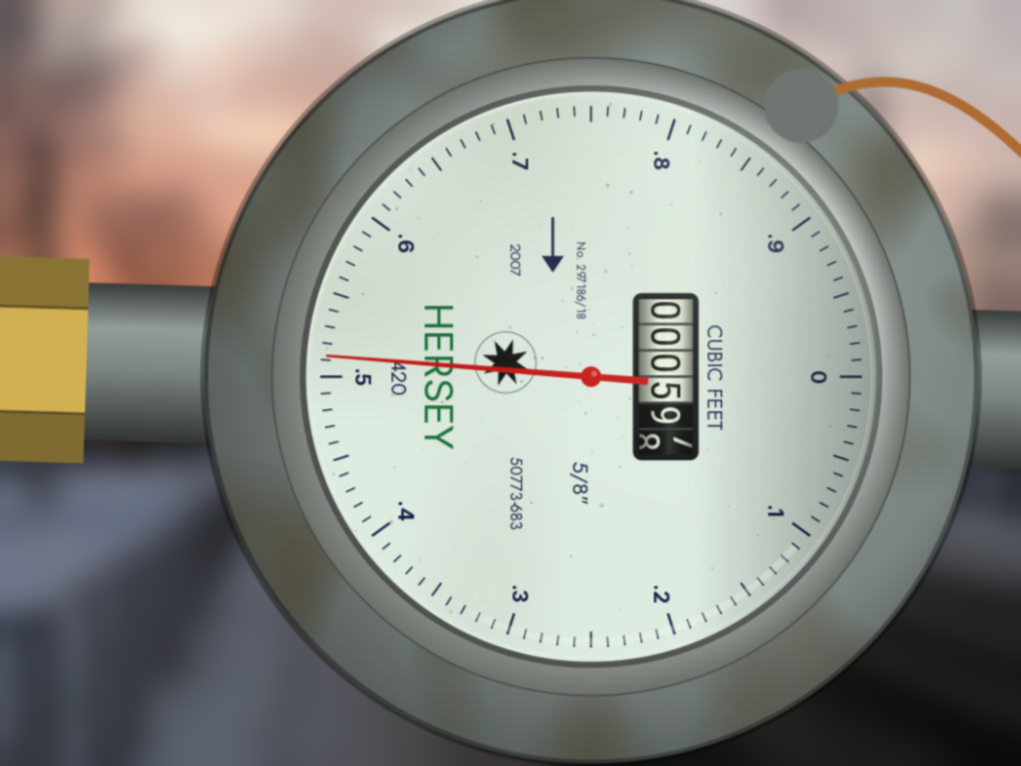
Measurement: 597.51,ft³
